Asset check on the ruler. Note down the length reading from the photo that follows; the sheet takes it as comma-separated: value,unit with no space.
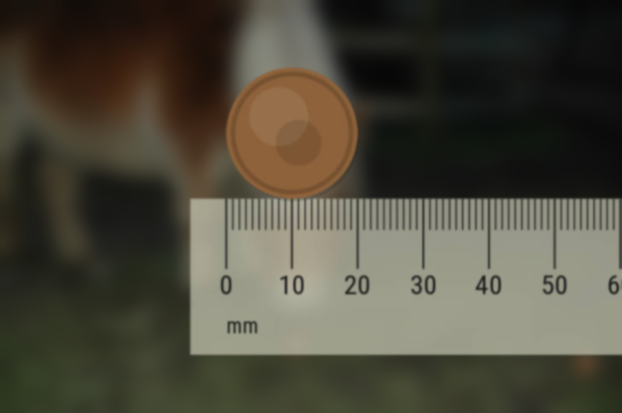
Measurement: 20,mm
